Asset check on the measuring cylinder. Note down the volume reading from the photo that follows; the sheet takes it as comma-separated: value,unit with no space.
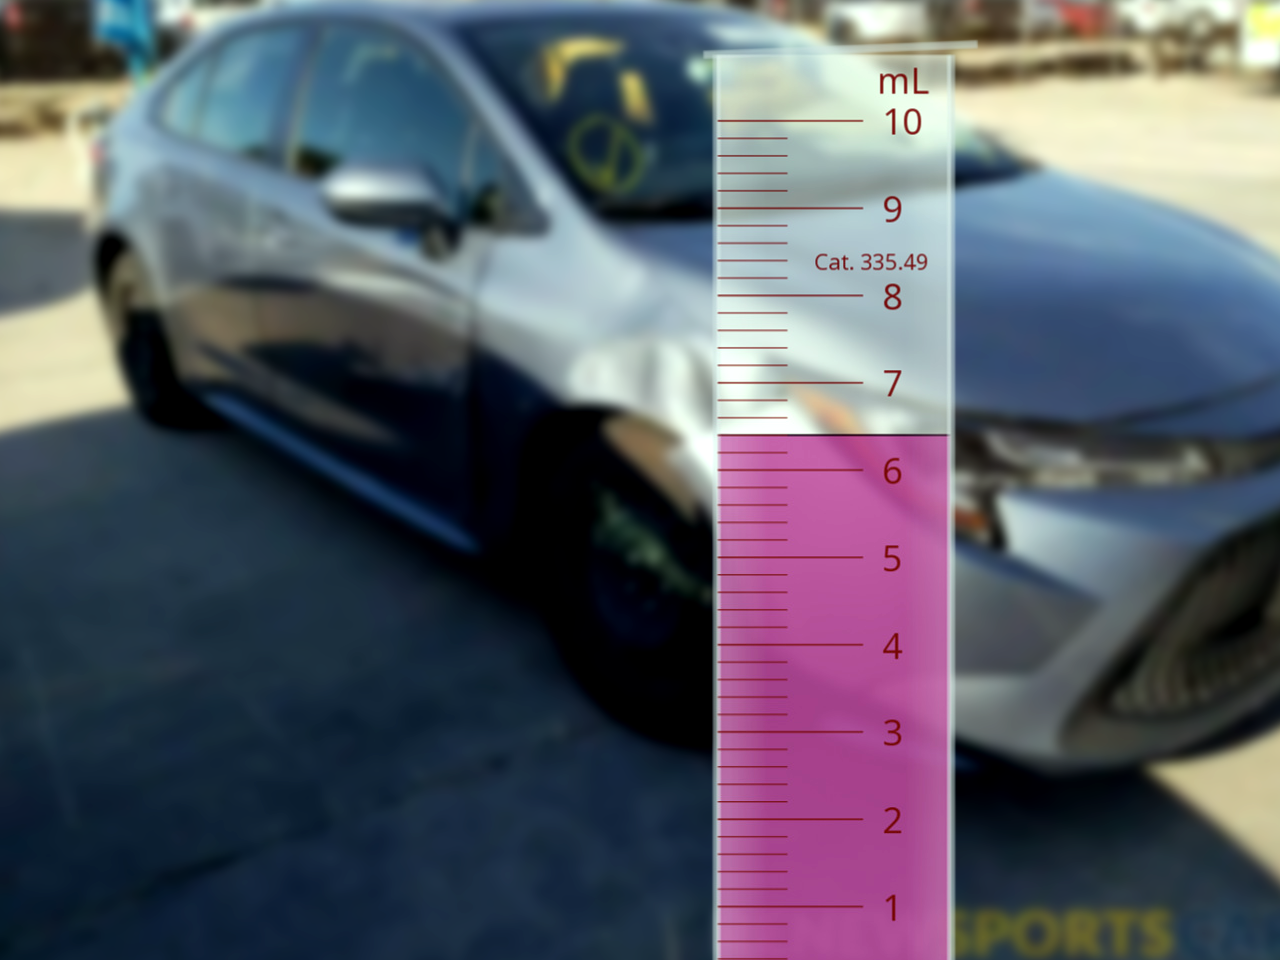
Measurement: 6.4,mL
